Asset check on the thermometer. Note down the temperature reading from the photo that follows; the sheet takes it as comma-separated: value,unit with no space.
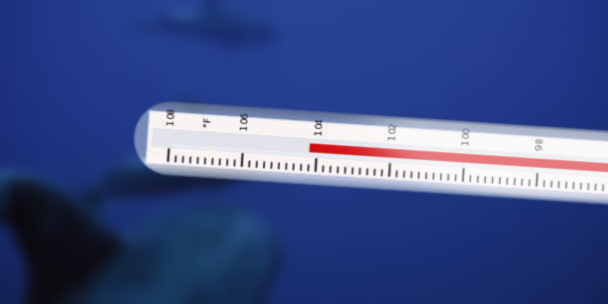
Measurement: 104.2,°F
